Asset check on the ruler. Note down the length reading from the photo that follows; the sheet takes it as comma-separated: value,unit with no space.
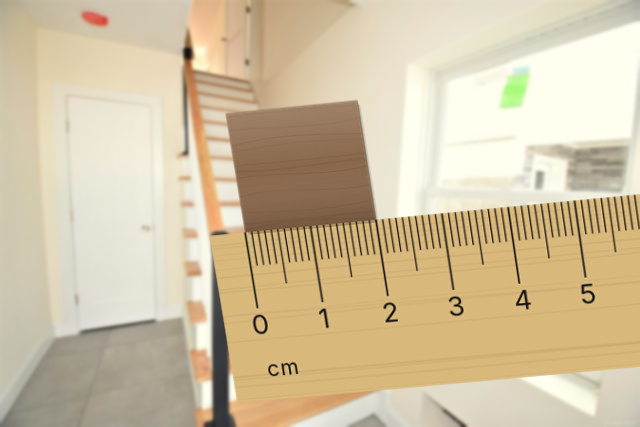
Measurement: 2,cm
